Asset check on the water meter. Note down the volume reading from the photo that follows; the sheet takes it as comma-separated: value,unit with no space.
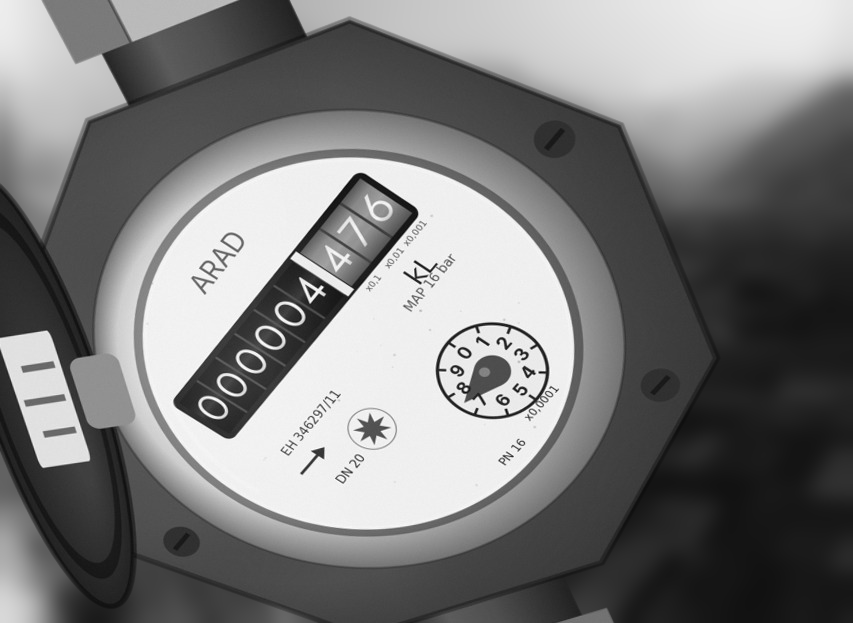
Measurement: 4.4767,kL
